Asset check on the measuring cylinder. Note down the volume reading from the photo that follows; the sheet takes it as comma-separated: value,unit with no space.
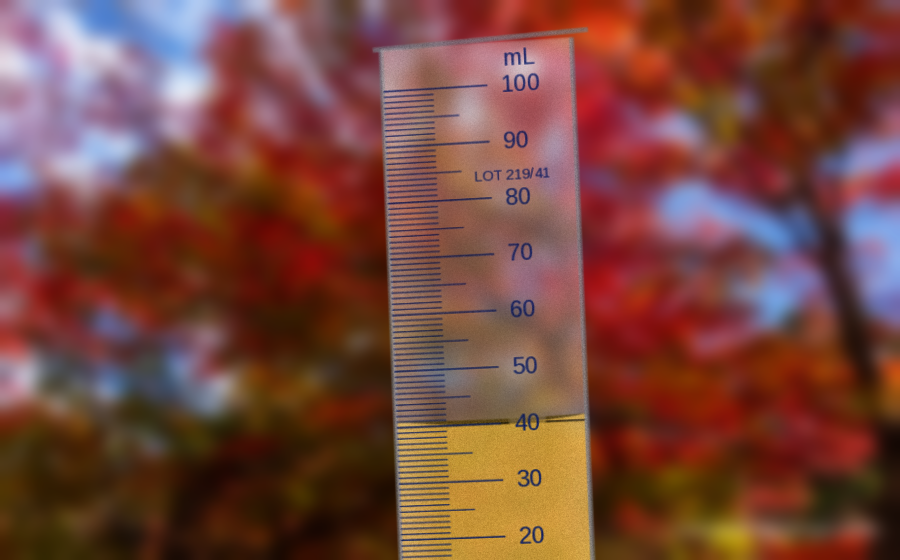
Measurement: 40,mL
